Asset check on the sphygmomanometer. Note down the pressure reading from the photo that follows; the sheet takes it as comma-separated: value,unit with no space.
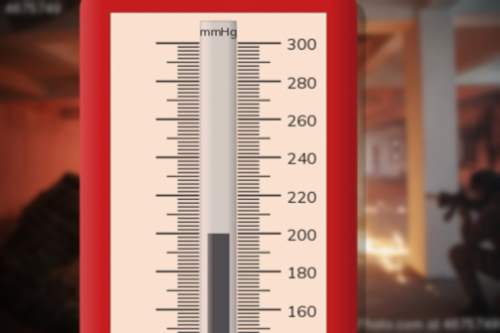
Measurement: 200,mmHg
